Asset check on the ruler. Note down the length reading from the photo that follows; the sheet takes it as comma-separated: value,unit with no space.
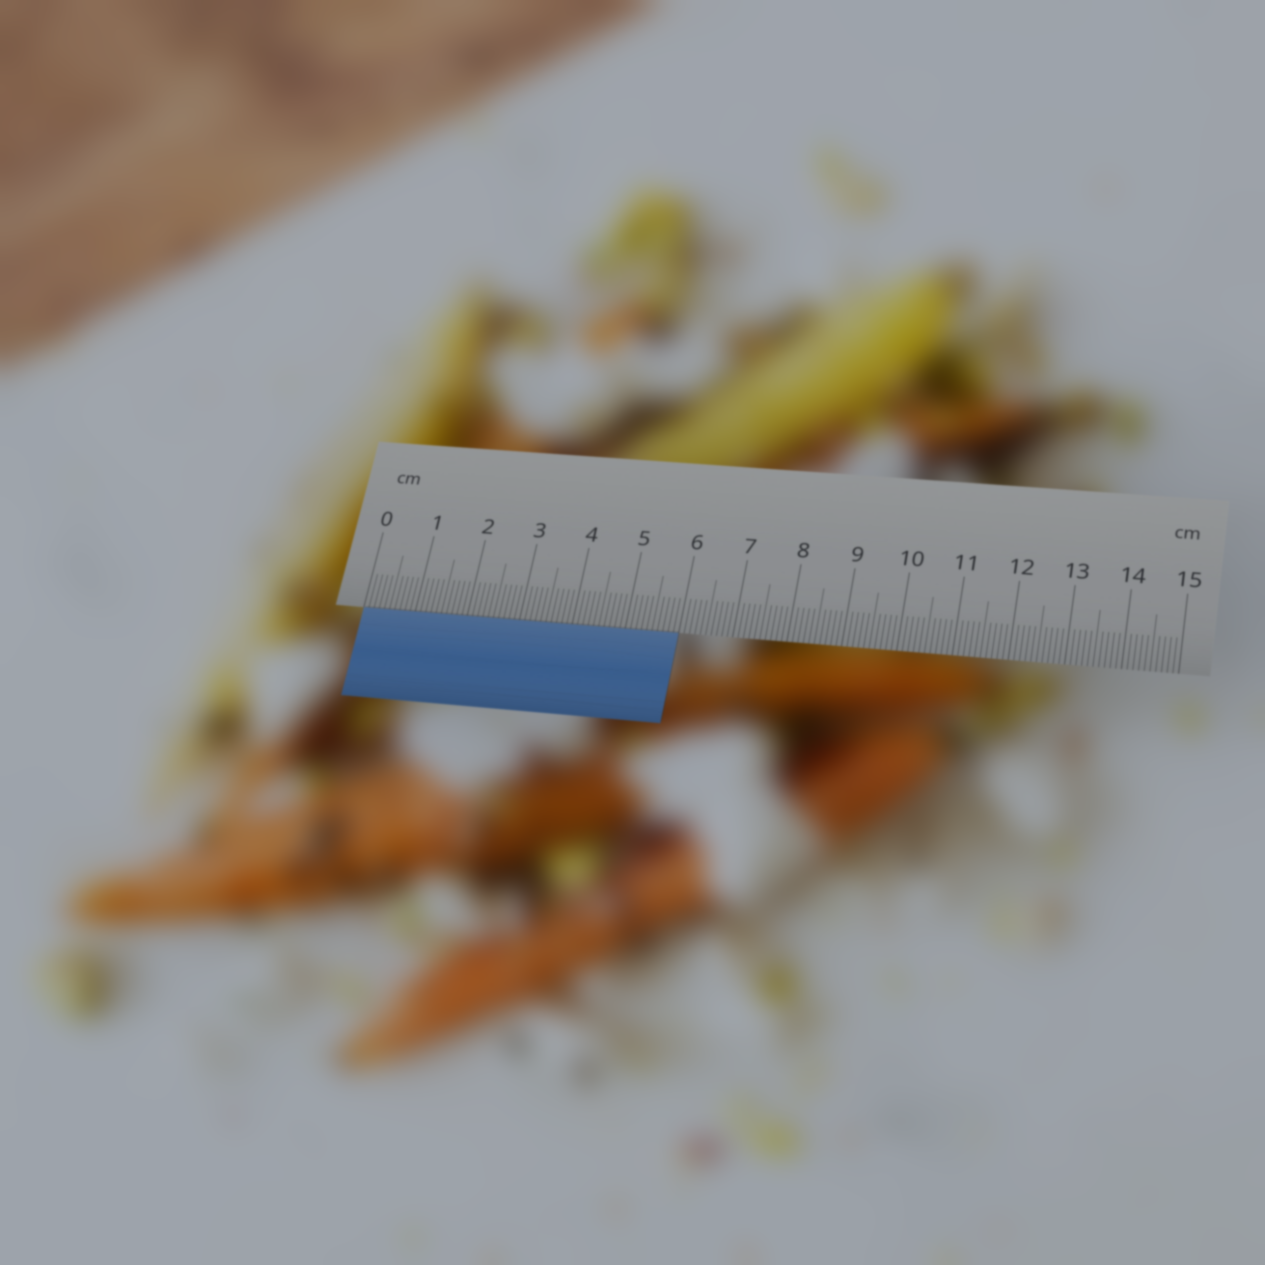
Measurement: 6,cm
